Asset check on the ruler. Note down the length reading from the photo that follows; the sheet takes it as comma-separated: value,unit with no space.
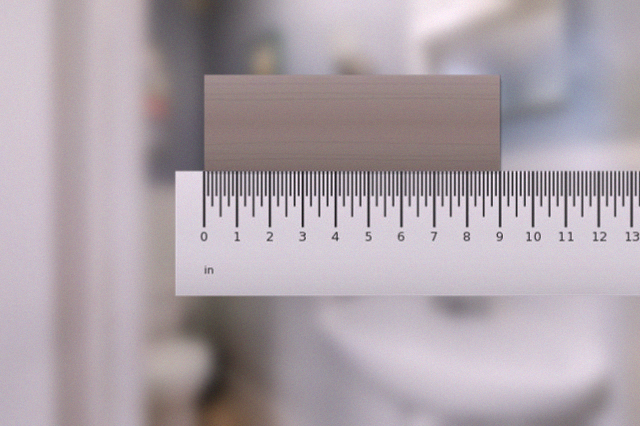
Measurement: 9,in
